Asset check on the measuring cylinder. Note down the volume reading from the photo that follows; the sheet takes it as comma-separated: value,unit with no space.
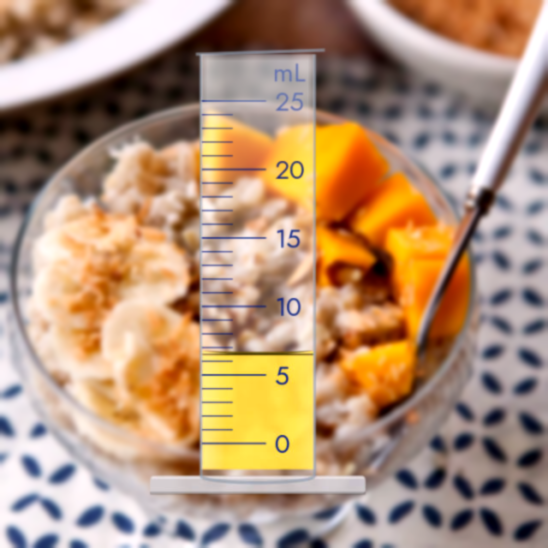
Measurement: 6.5,mL
